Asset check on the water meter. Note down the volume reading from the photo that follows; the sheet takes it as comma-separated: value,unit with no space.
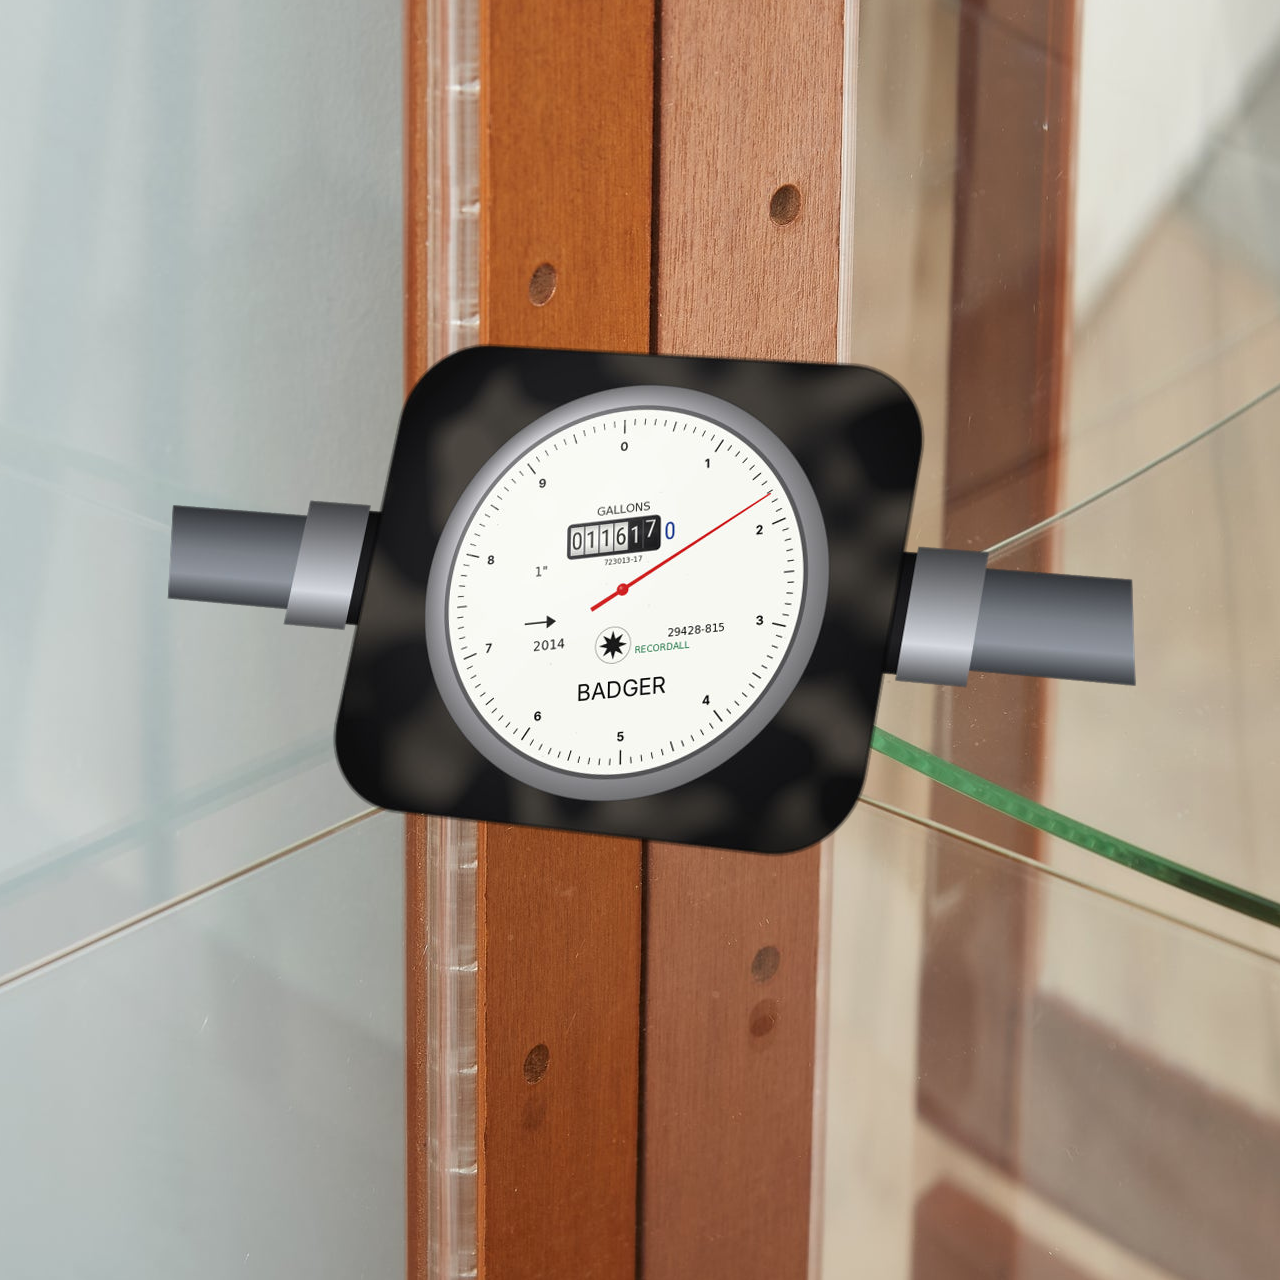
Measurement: 116171.7,gal
